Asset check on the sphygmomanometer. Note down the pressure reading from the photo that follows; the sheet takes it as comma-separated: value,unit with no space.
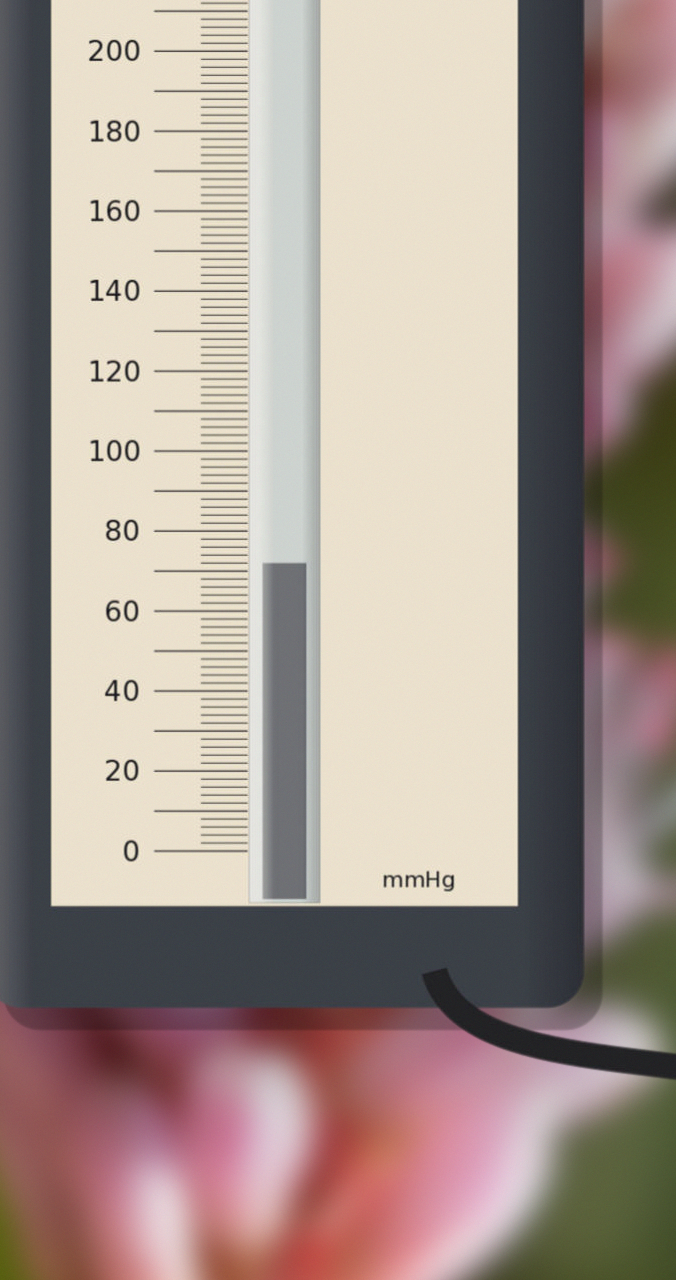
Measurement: 72,mmHg
